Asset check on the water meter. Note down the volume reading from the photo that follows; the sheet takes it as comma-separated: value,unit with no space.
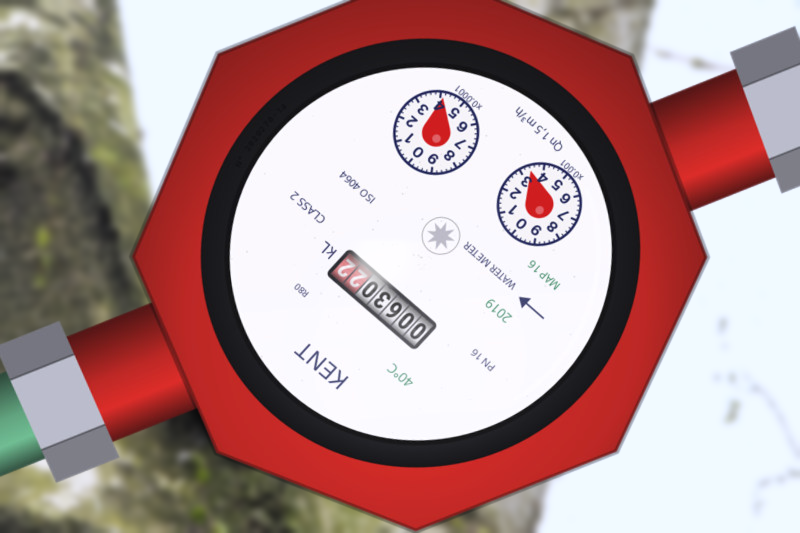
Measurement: 630.2234,kL
